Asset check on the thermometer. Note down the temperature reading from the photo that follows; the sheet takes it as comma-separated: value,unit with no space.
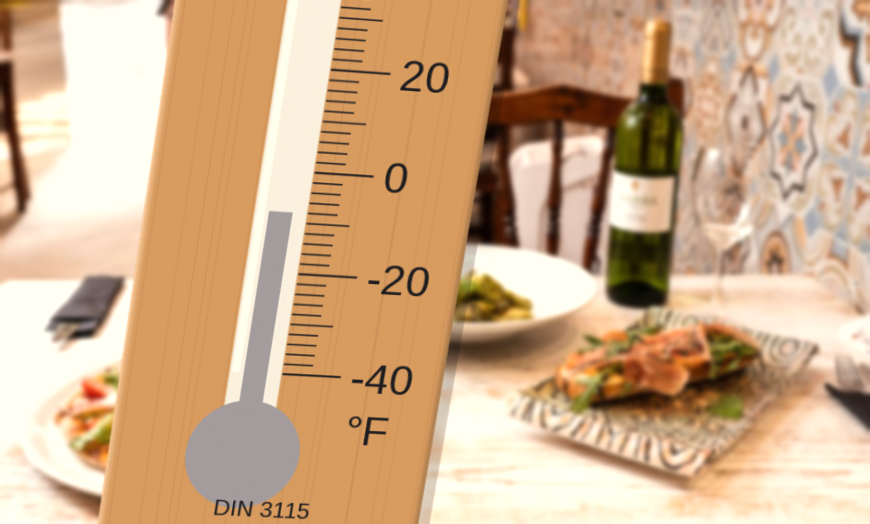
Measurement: -8,°F
